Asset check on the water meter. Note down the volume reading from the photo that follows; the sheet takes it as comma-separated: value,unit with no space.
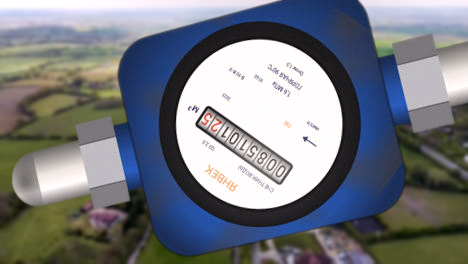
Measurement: 85101.25,m³
